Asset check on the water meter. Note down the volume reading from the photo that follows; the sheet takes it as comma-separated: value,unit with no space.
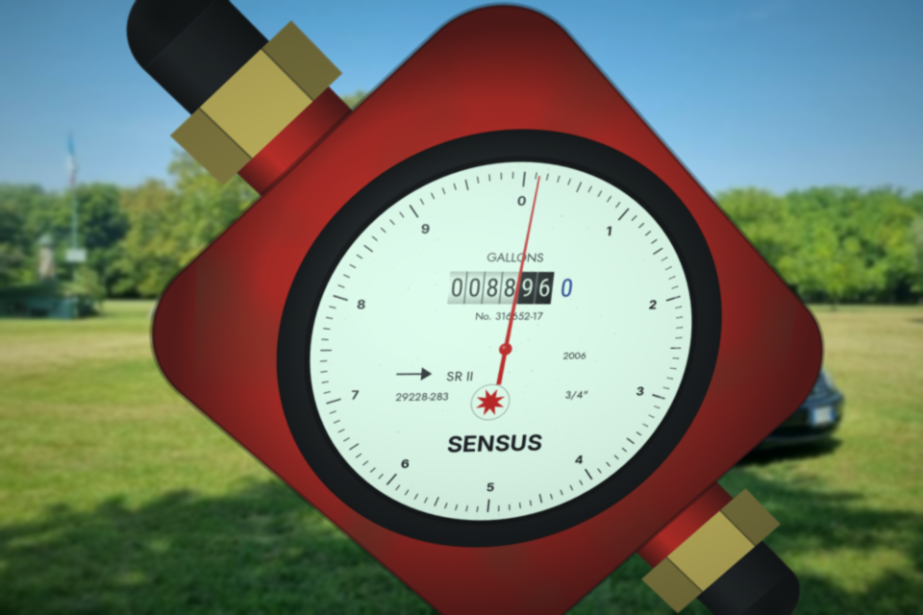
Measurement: 88960.1,gal
